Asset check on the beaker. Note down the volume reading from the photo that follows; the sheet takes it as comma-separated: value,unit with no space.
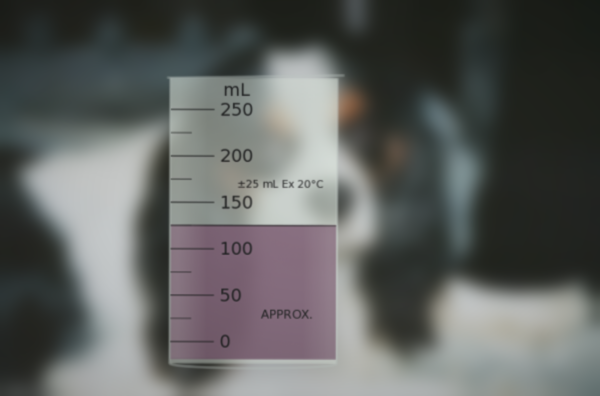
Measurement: 125,mL
